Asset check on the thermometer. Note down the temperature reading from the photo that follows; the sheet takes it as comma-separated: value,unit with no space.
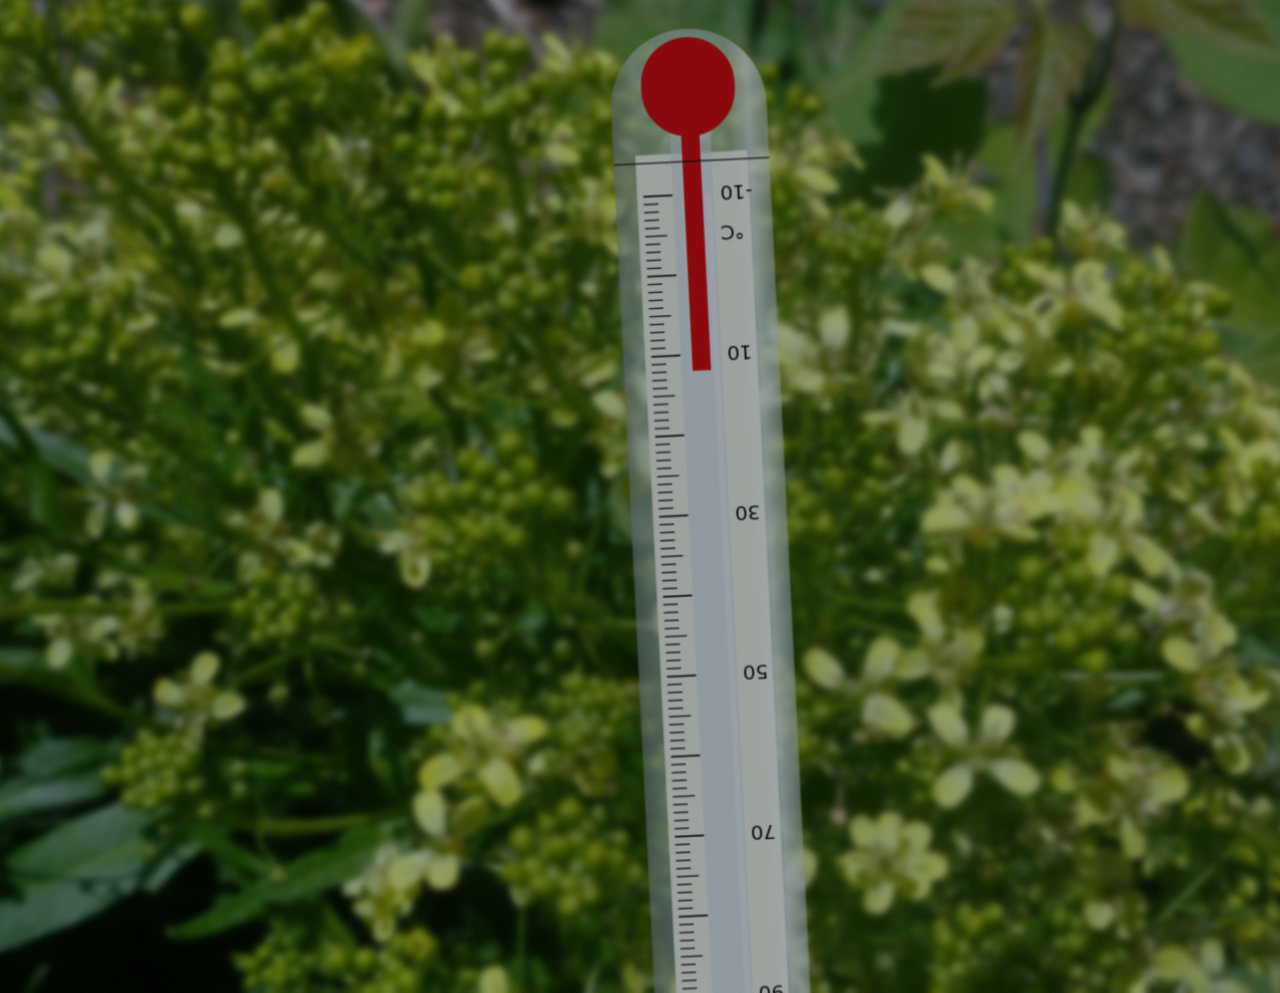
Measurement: 12,°C
